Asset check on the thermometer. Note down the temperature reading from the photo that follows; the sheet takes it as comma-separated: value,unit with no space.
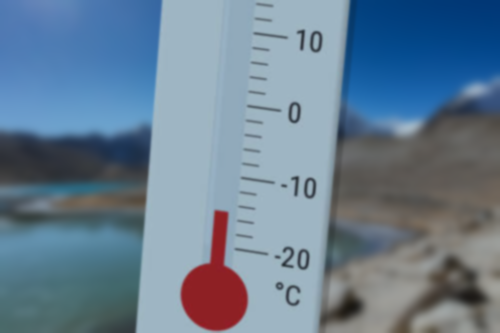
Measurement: -15,°C
